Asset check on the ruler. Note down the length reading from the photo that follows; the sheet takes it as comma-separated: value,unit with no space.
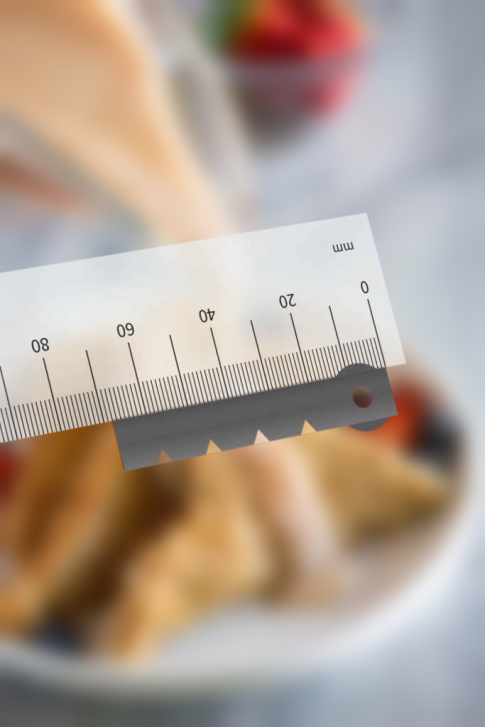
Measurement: 68,mm
